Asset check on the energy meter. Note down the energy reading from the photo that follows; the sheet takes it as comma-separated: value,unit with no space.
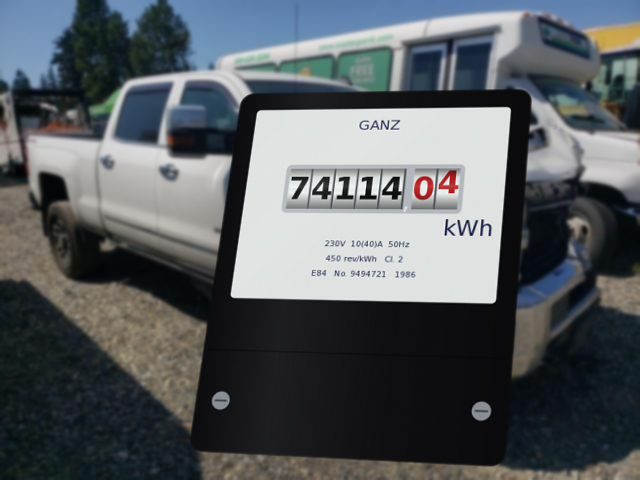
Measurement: 74114.04,kWh
